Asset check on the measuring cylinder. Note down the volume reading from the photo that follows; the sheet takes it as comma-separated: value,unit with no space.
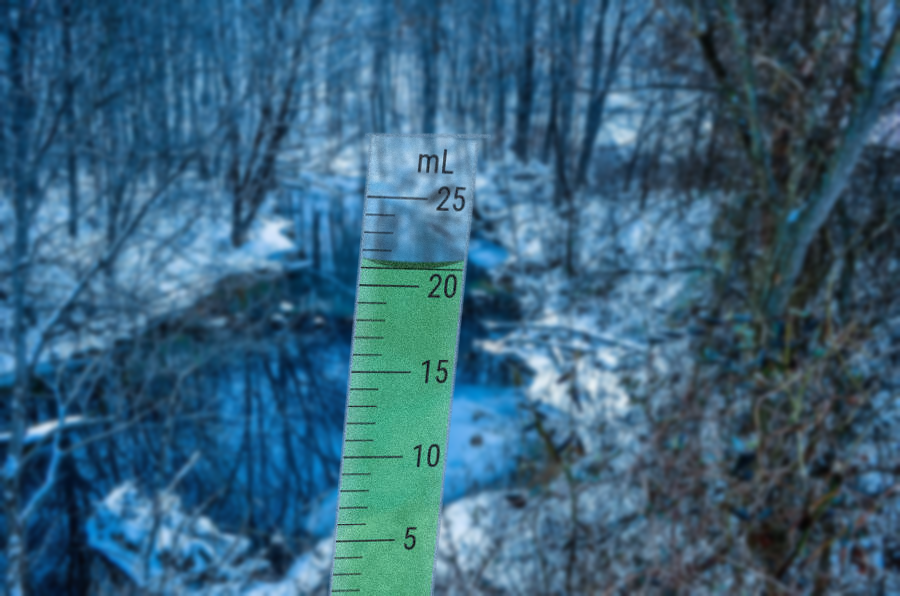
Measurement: 21,mL
